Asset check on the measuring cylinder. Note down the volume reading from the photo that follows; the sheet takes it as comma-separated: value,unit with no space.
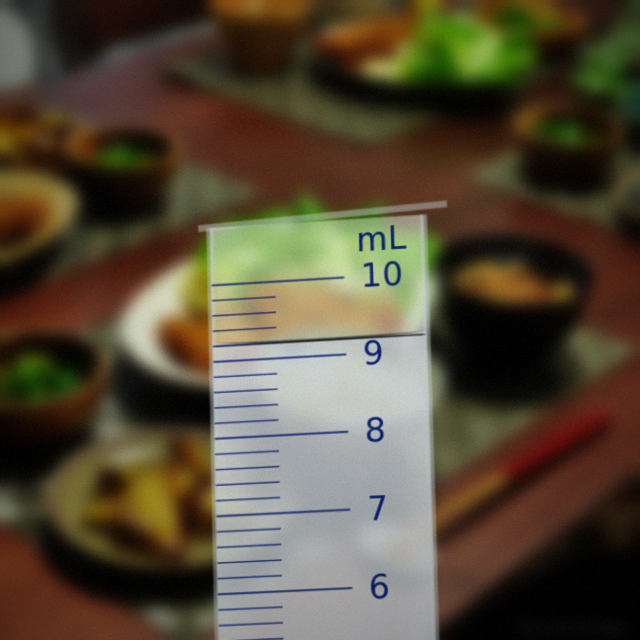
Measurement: 9.2,mL
